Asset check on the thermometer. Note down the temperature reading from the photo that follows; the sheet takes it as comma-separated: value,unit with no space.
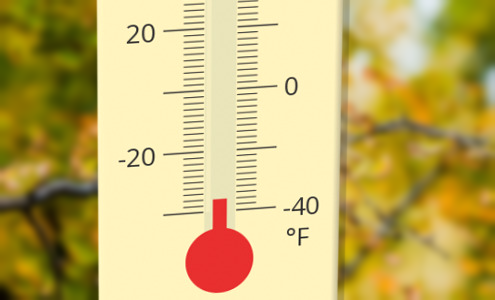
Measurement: -36,°F
